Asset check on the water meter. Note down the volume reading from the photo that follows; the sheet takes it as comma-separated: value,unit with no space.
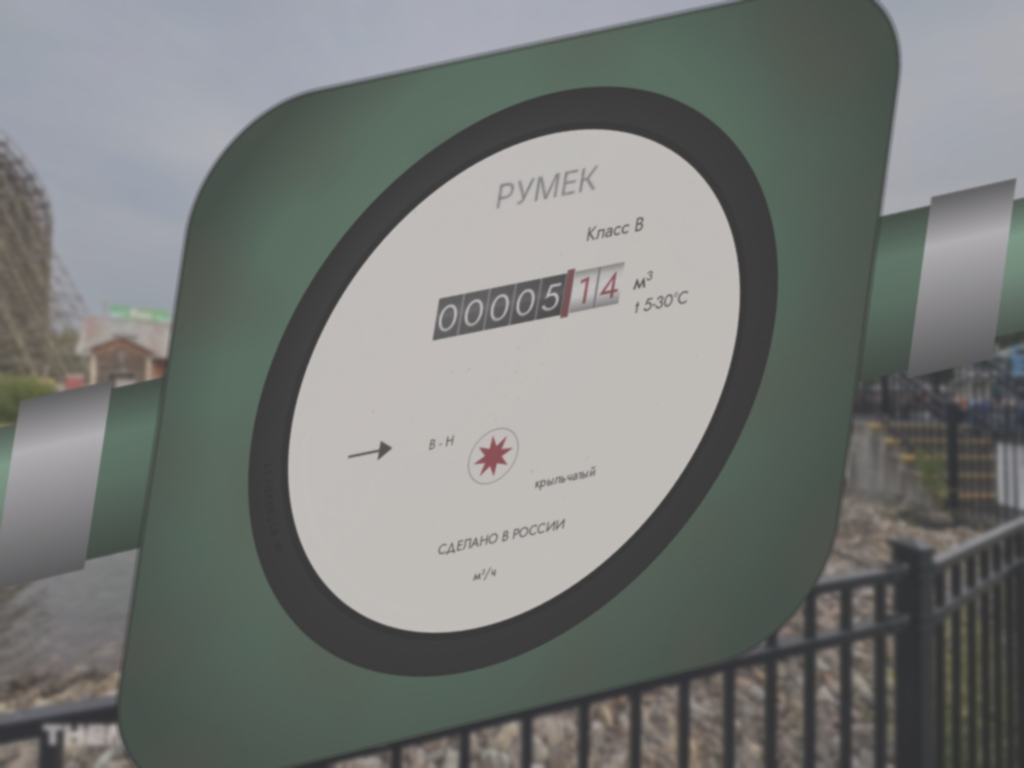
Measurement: 5.14,m³
